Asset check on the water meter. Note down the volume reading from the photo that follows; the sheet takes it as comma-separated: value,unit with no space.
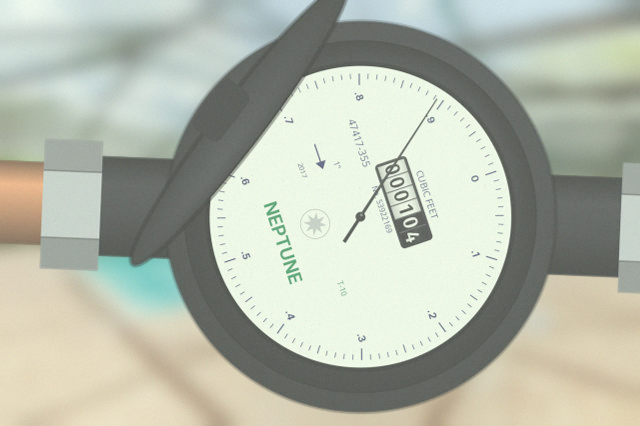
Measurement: 103.89,ft³
